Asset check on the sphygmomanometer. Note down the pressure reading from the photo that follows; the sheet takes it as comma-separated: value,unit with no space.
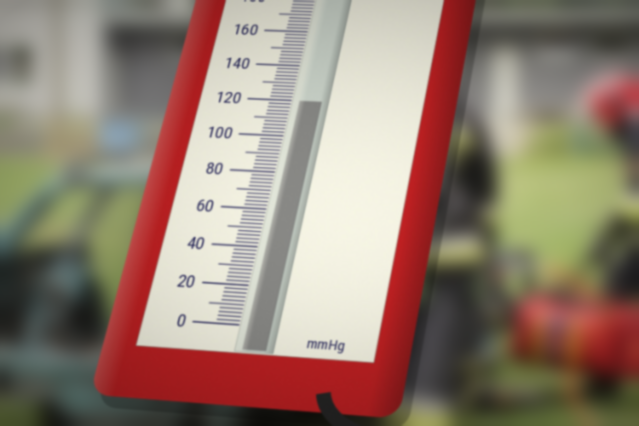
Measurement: 120,mmHg
